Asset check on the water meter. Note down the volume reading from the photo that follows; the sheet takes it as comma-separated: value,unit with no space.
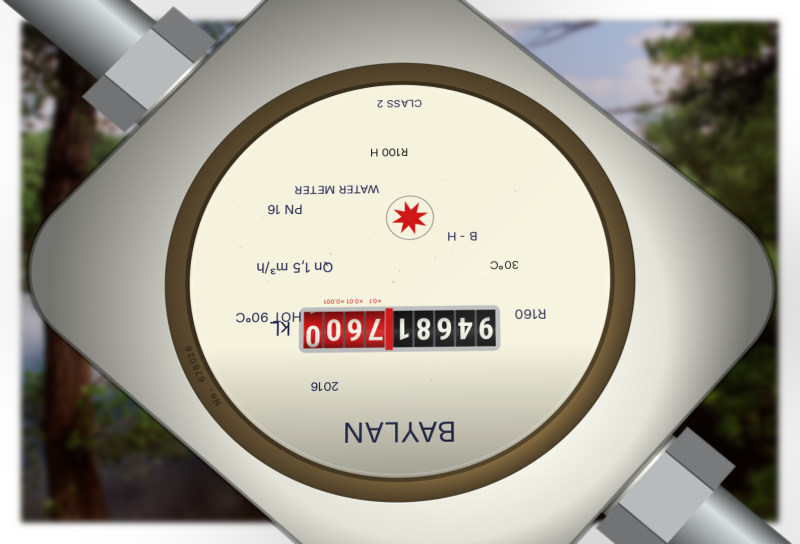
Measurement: 94681.7600,kL
